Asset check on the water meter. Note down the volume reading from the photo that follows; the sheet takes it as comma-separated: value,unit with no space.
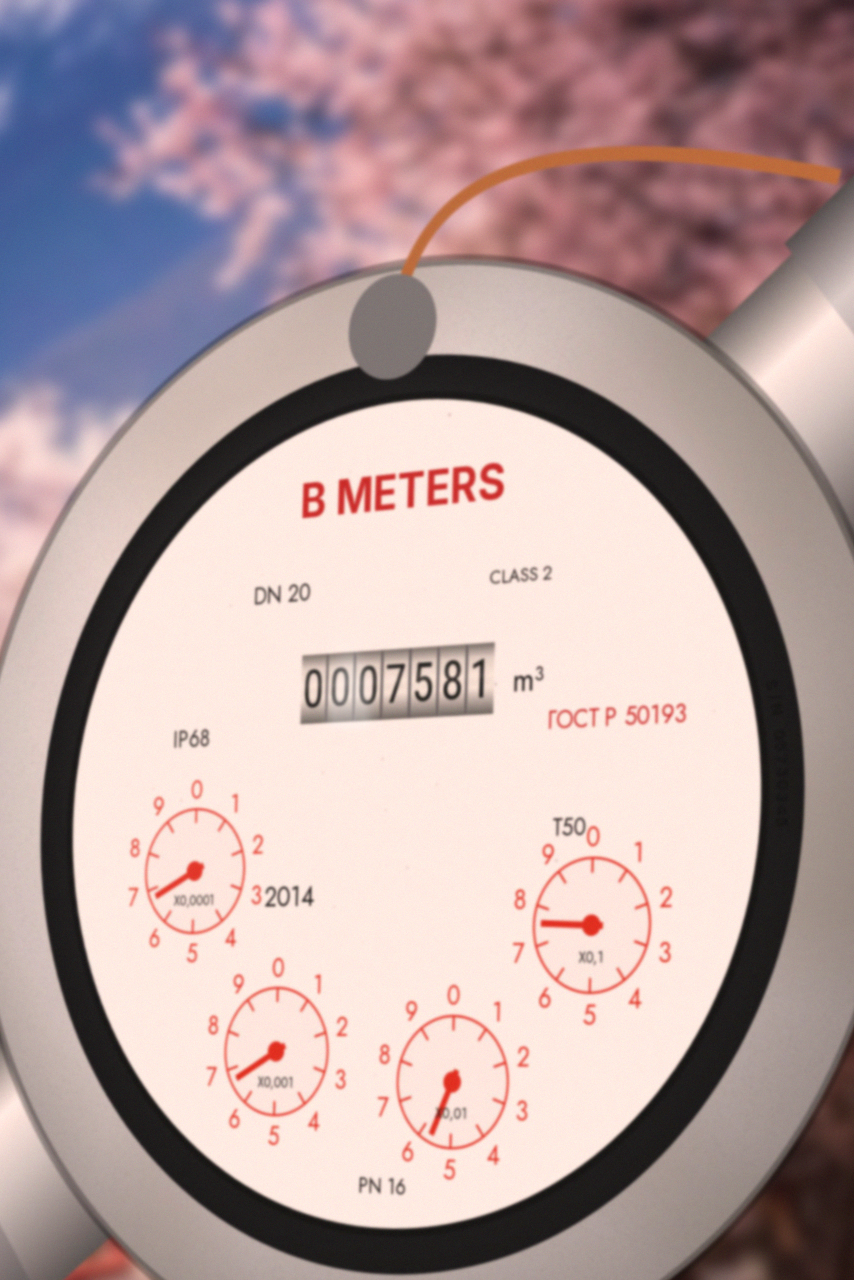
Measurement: 7581.7566,m³
